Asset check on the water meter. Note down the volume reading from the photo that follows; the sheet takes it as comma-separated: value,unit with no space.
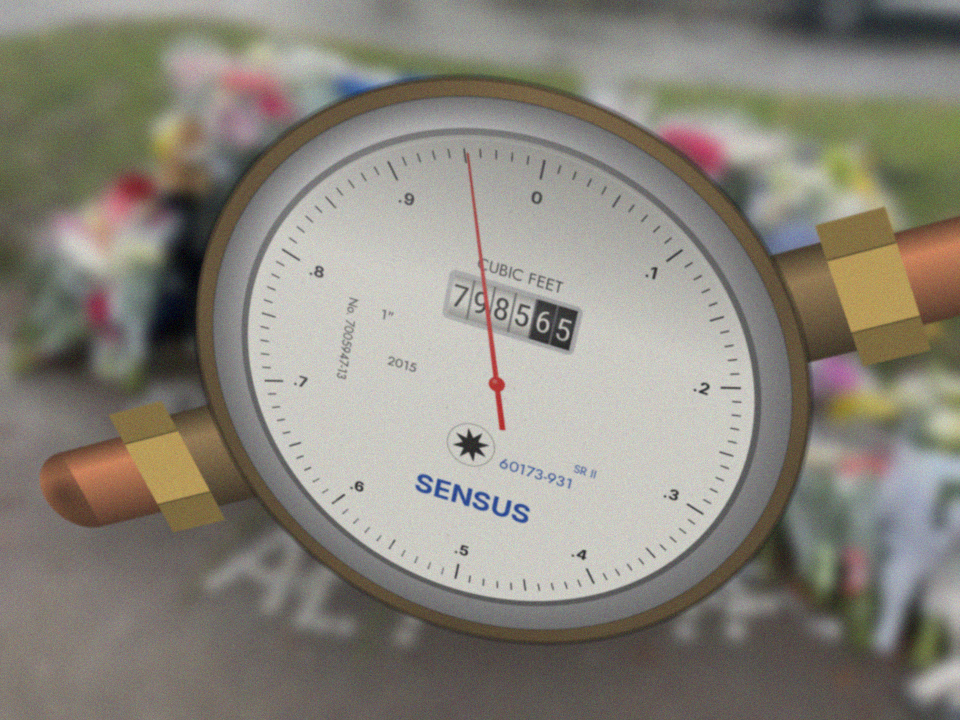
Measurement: 798564.95,ft³
